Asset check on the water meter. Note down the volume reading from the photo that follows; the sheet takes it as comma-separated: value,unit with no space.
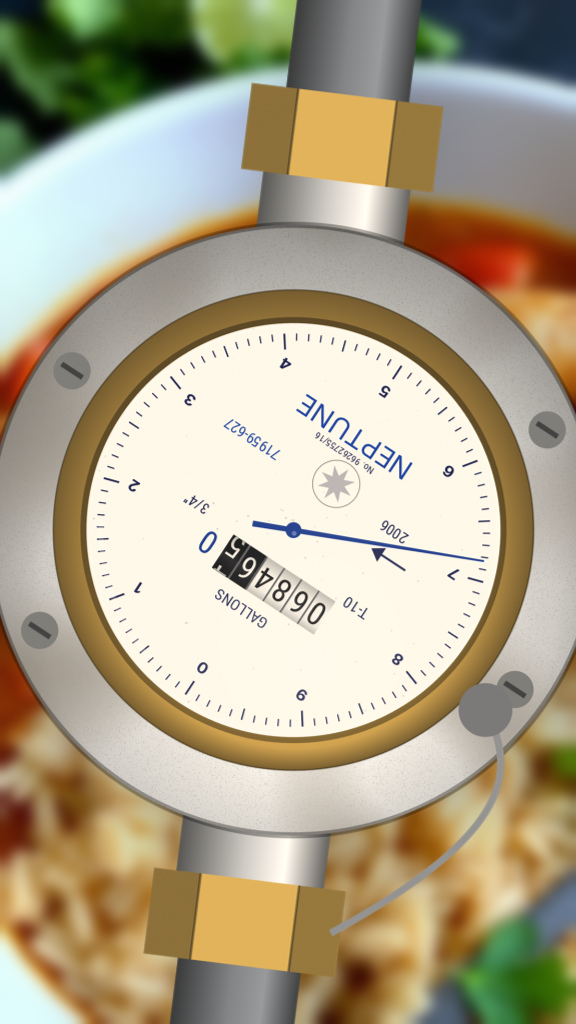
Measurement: 684646.8,gal
